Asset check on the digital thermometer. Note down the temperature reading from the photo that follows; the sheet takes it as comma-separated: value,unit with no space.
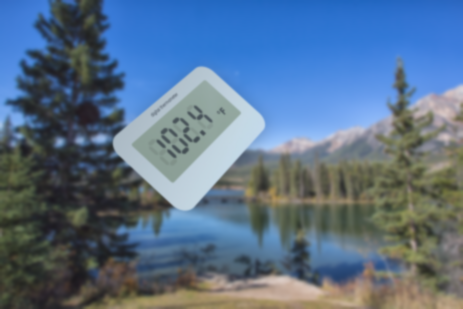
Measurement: 102.4,°F
